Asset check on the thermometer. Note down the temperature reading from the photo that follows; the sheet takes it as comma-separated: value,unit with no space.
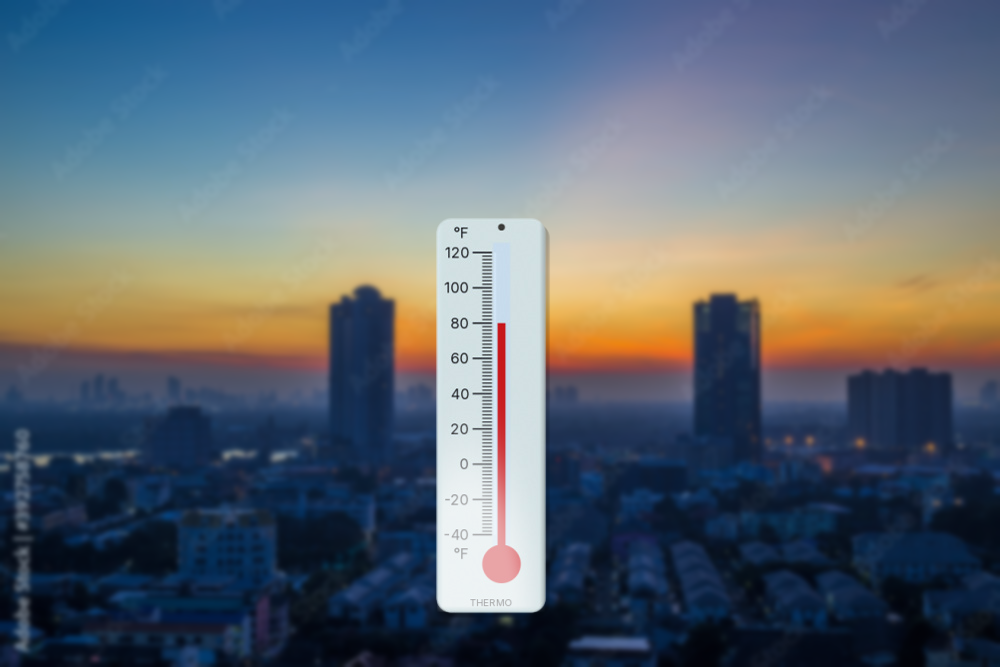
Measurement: 80,°F
